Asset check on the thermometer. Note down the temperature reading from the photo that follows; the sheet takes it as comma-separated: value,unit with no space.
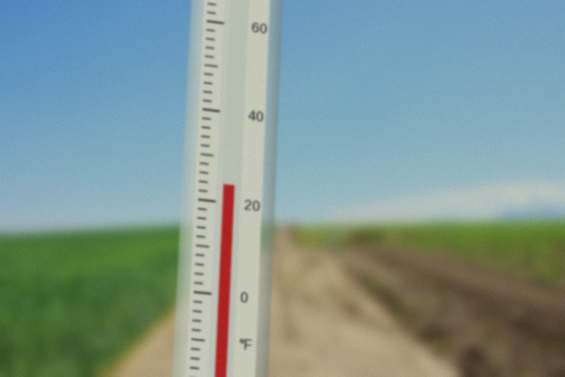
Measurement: 24,°F
